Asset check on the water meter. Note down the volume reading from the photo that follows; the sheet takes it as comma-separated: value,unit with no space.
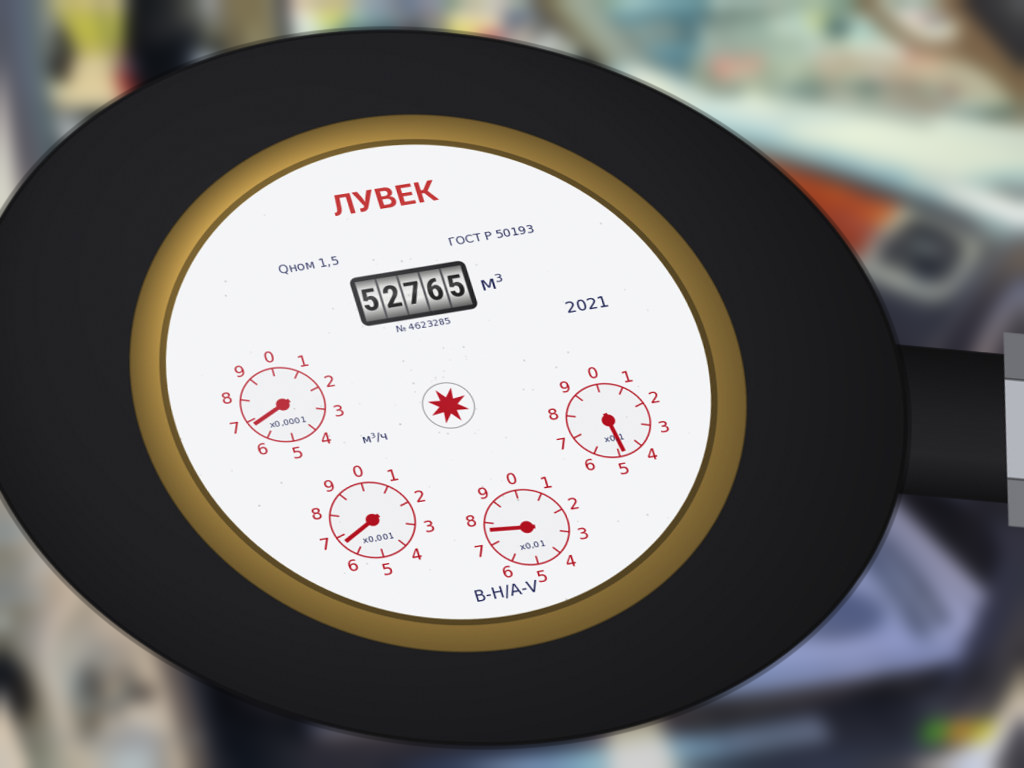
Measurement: 52765.4766,m³
